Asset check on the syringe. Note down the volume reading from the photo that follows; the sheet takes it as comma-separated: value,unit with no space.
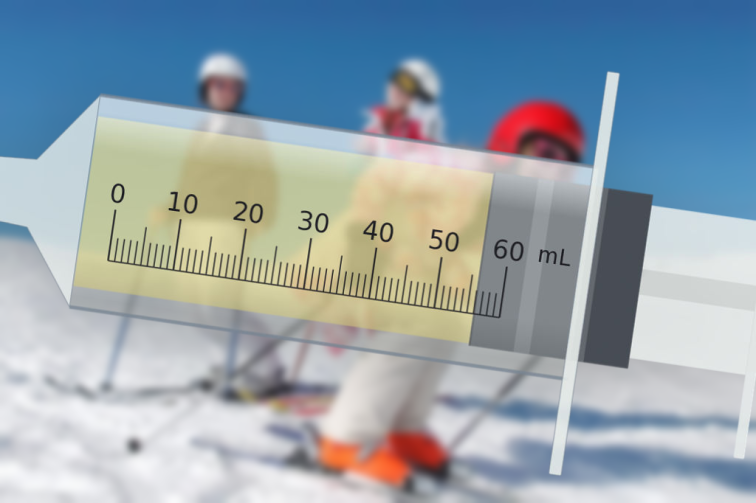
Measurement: 56,mL
